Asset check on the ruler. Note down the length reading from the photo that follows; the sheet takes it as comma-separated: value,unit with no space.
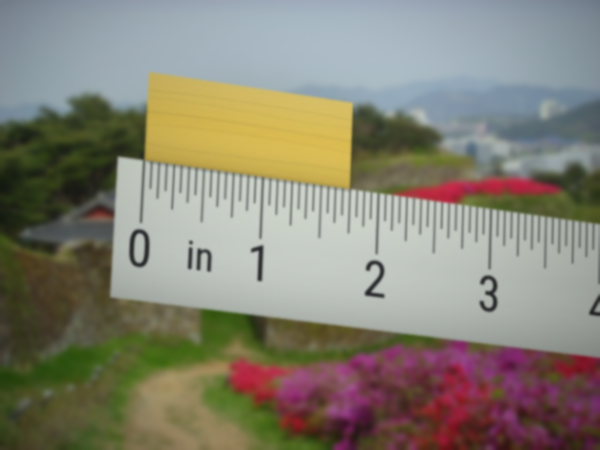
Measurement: 1.75,in
